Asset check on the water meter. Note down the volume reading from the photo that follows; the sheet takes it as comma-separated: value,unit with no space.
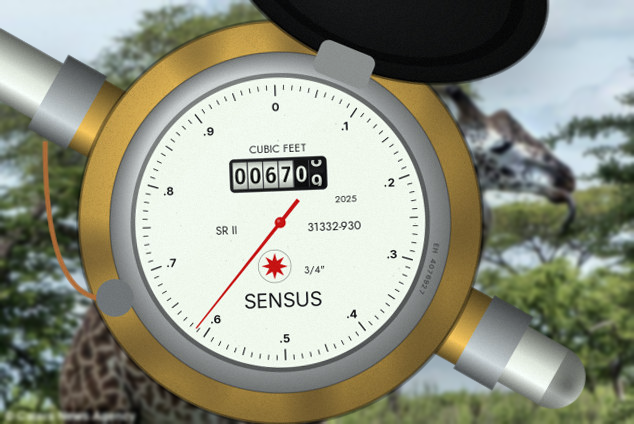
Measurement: 6708.61,ft³
